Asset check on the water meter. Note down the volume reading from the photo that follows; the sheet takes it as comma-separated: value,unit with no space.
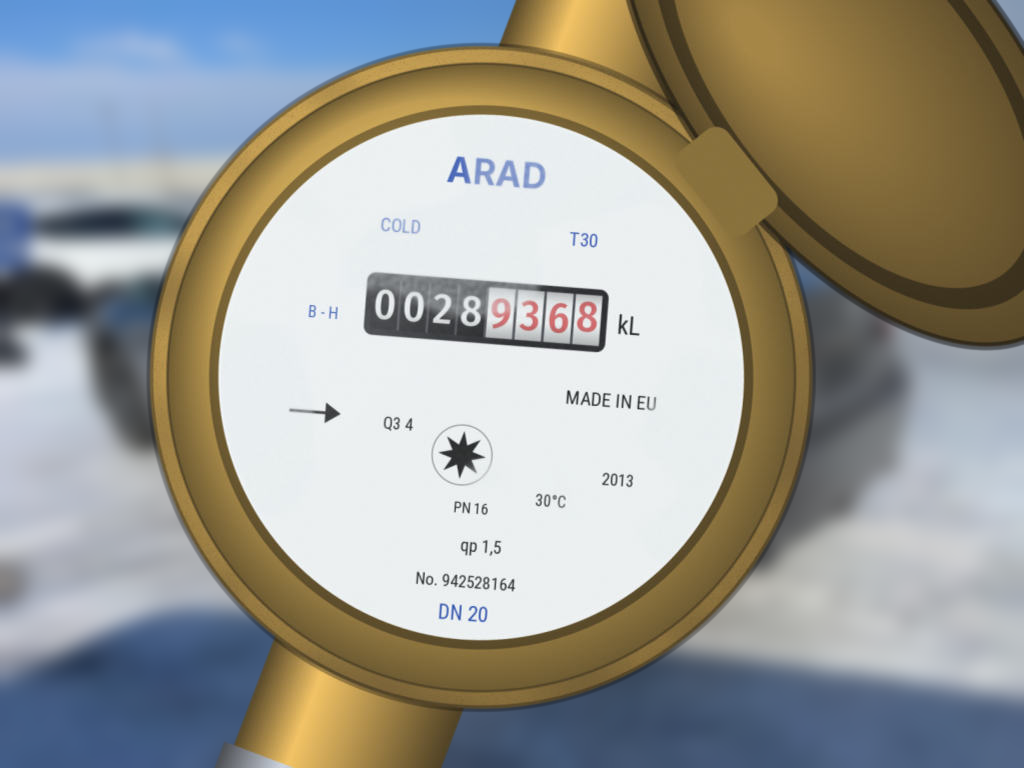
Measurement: 28.9368,kL
